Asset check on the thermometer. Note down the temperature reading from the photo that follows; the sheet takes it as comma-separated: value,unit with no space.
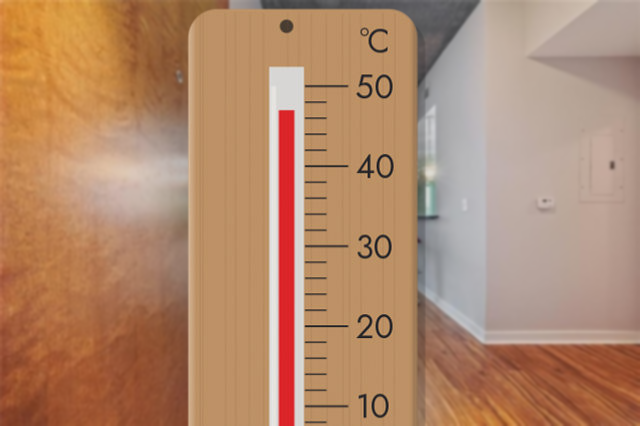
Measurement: 47,°C
